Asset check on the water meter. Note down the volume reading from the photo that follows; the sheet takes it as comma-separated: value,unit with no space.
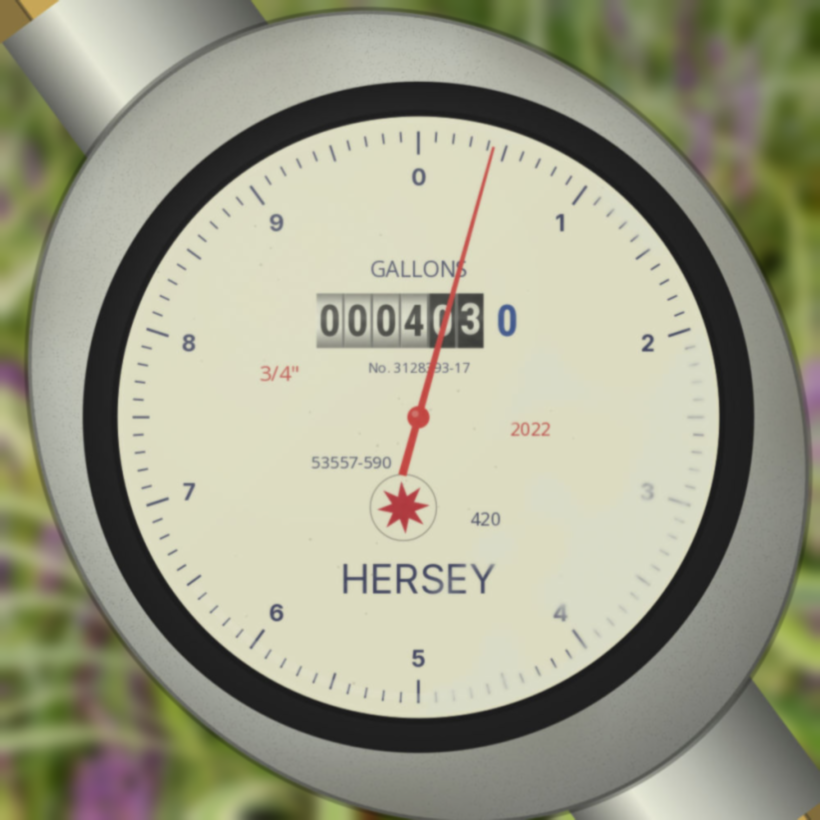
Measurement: 4030.4,gal
